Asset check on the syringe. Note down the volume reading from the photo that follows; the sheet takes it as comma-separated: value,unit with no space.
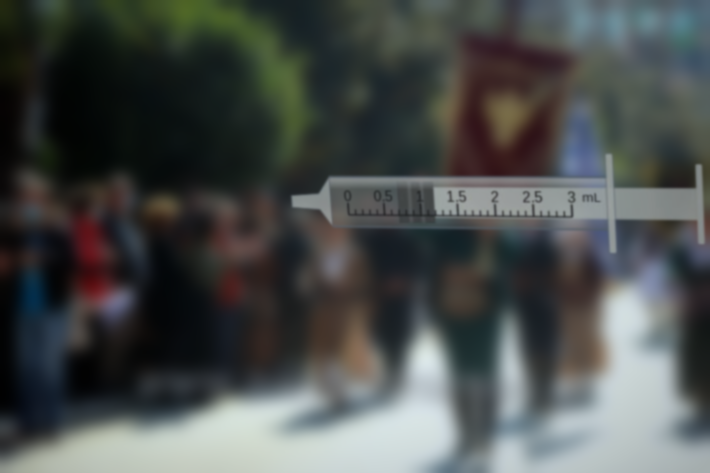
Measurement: 0.7,mL
